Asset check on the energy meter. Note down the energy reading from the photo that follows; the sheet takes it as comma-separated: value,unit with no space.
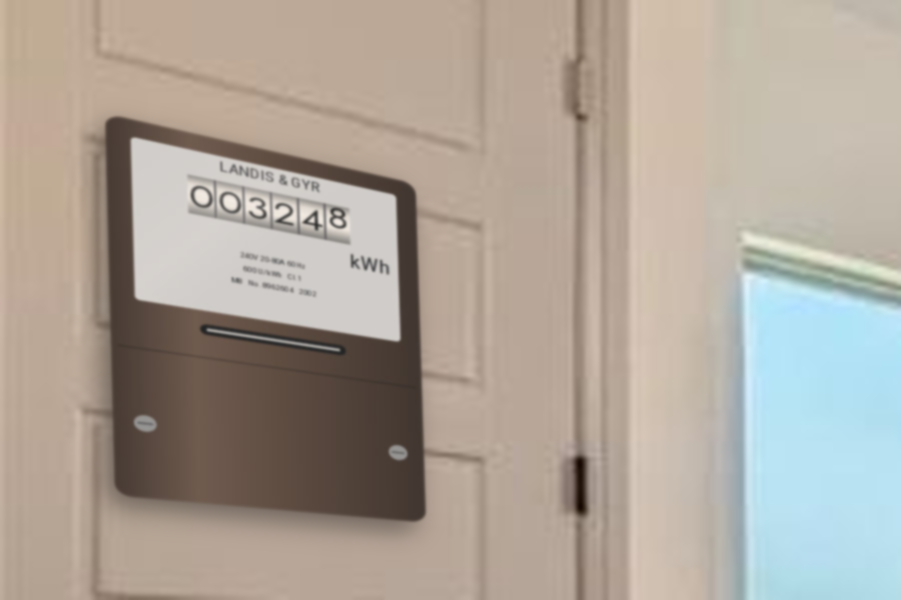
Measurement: 3248,kWh
